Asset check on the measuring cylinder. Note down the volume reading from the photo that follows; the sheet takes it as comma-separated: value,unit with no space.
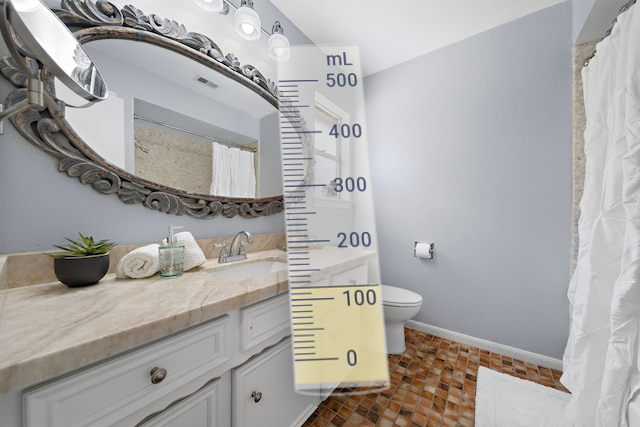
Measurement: 120,mL
